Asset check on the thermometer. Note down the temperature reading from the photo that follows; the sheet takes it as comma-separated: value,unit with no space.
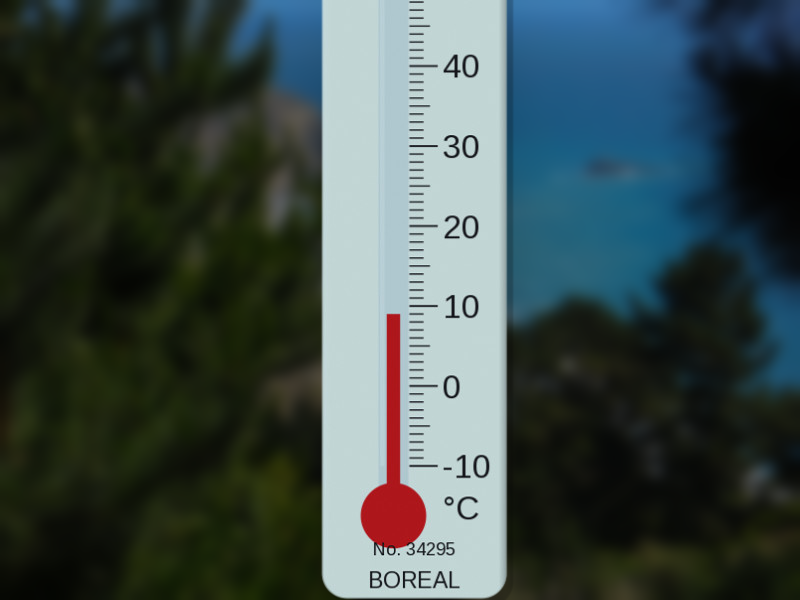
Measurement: 9,°C
